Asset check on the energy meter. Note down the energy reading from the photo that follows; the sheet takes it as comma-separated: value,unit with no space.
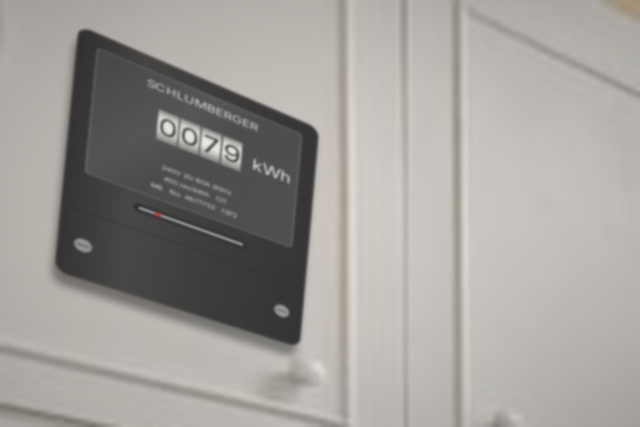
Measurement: 79,kWh
